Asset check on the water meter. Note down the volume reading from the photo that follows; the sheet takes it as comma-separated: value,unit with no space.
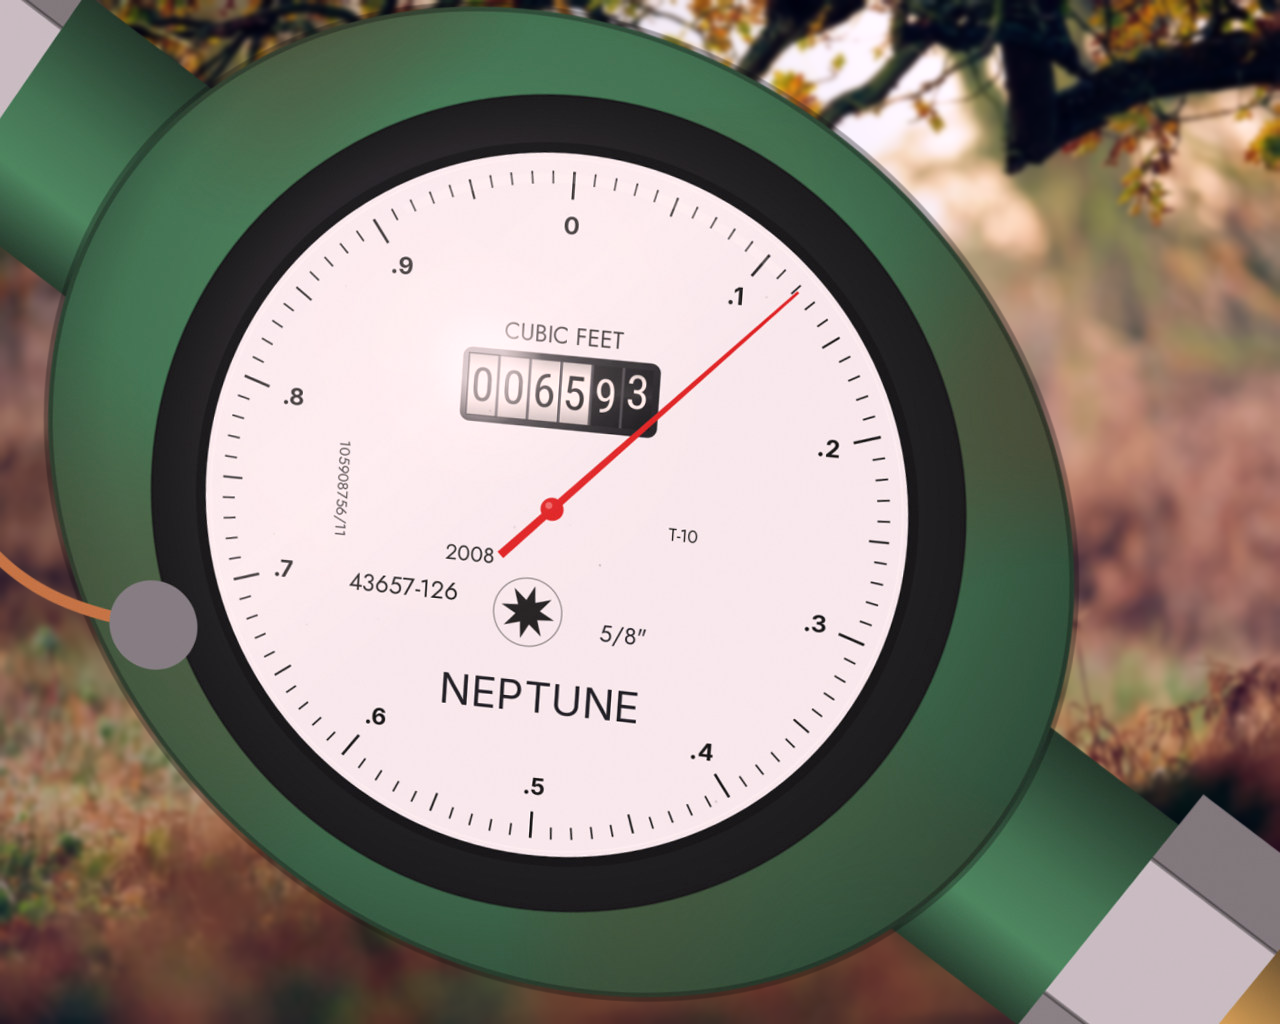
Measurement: 6593.12,ft³
